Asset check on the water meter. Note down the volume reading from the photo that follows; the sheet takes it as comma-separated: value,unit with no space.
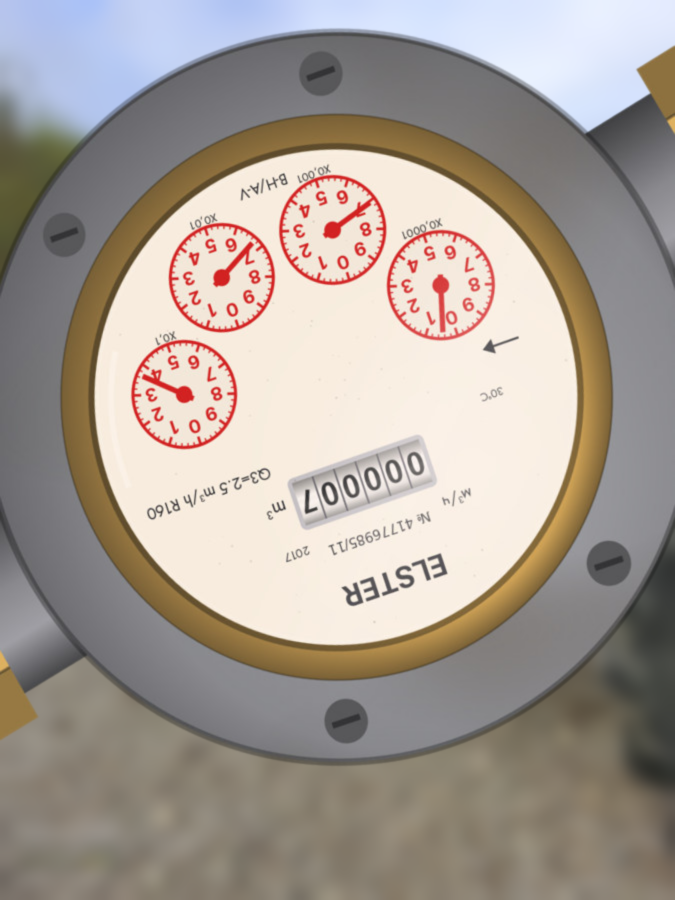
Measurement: 7.3670,m³
